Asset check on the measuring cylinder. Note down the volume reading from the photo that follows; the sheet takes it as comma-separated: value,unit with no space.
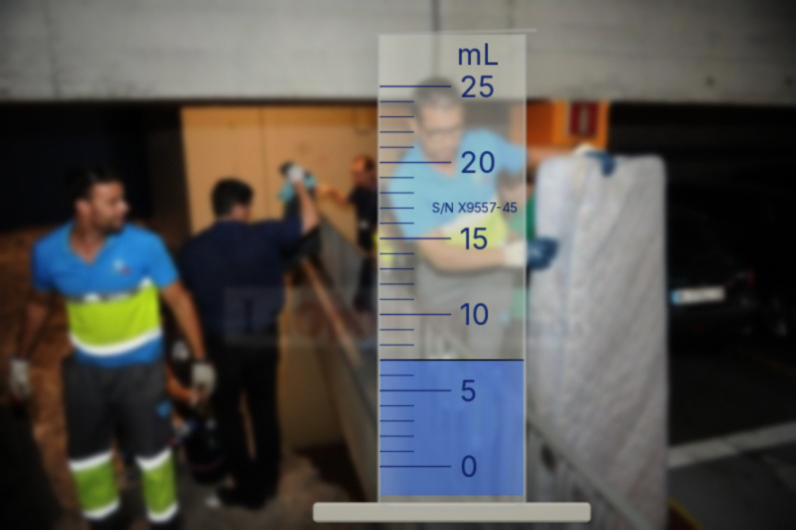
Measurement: 7,mL
